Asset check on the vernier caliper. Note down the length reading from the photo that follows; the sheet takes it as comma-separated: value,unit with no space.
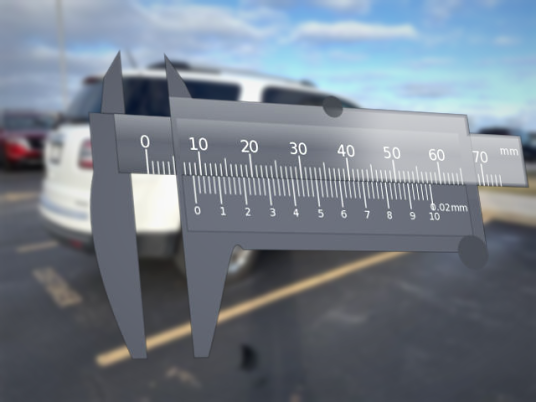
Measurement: 8.5,mm
